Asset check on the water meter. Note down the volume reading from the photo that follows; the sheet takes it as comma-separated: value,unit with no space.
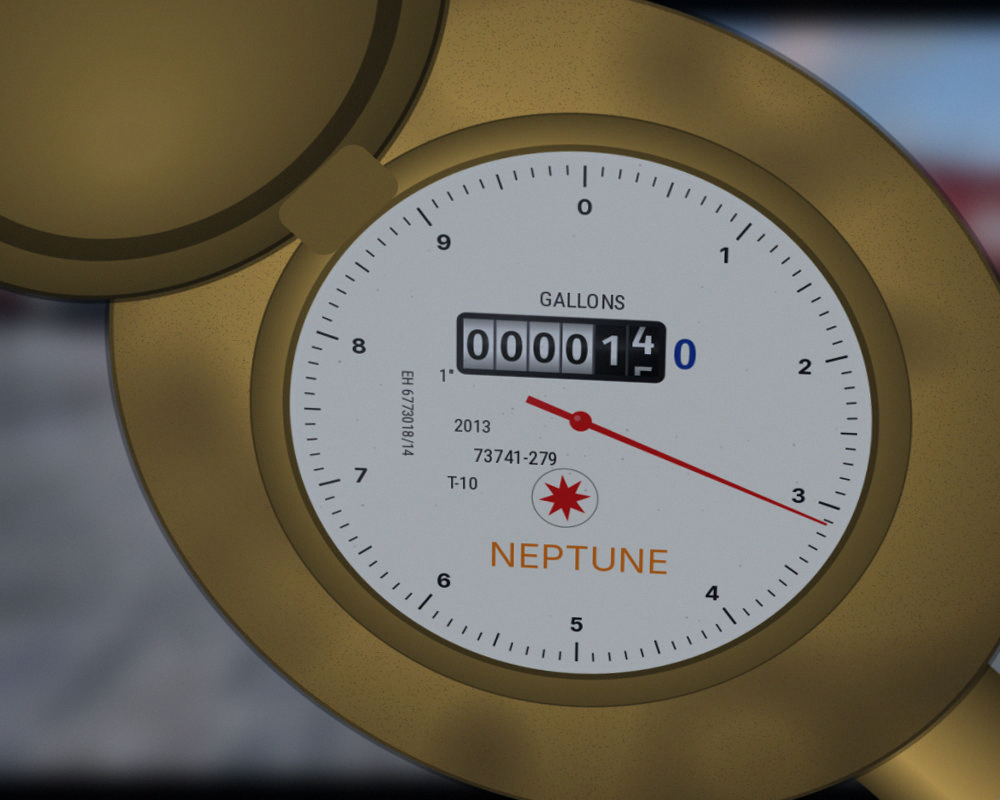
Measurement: 143.1,gal
